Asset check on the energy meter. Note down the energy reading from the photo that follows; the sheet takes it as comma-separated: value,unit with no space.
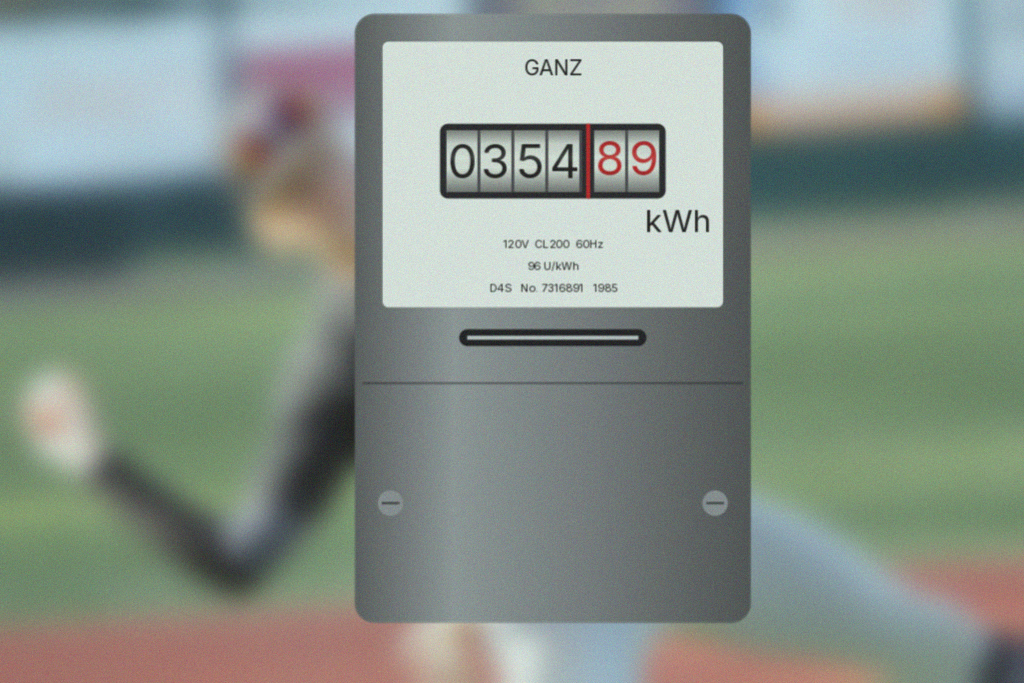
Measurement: 354.89,kWh
